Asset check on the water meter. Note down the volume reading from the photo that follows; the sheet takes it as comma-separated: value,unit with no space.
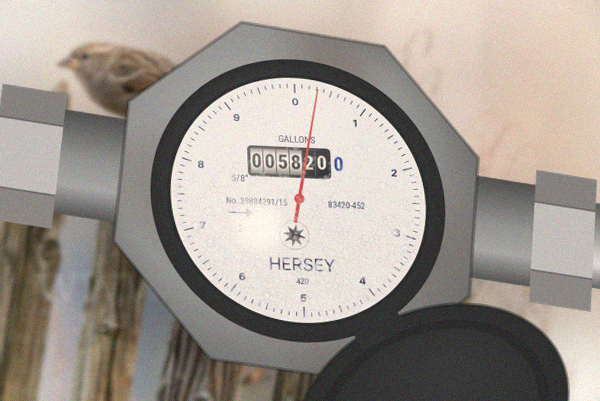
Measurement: 58200.3,gal
